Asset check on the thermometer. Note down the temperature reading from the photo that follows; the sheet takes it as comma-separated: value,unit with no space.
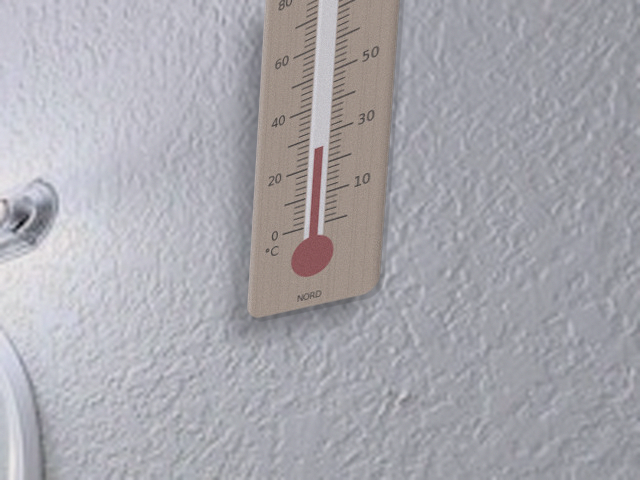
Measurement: 26,°C
